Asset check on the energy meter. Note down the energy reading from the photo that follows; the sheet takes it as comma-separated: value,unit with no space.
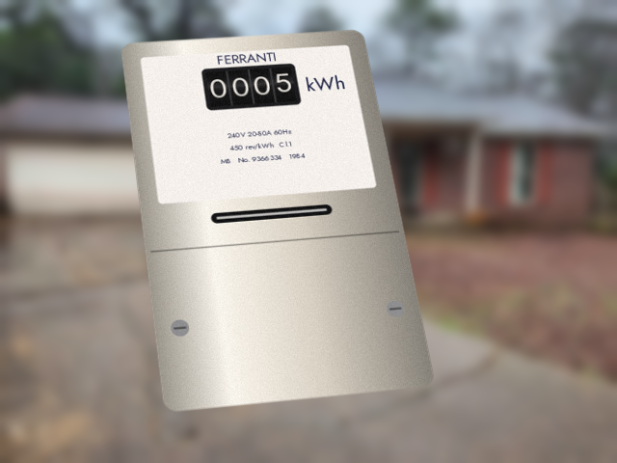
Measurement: 5,kWh
